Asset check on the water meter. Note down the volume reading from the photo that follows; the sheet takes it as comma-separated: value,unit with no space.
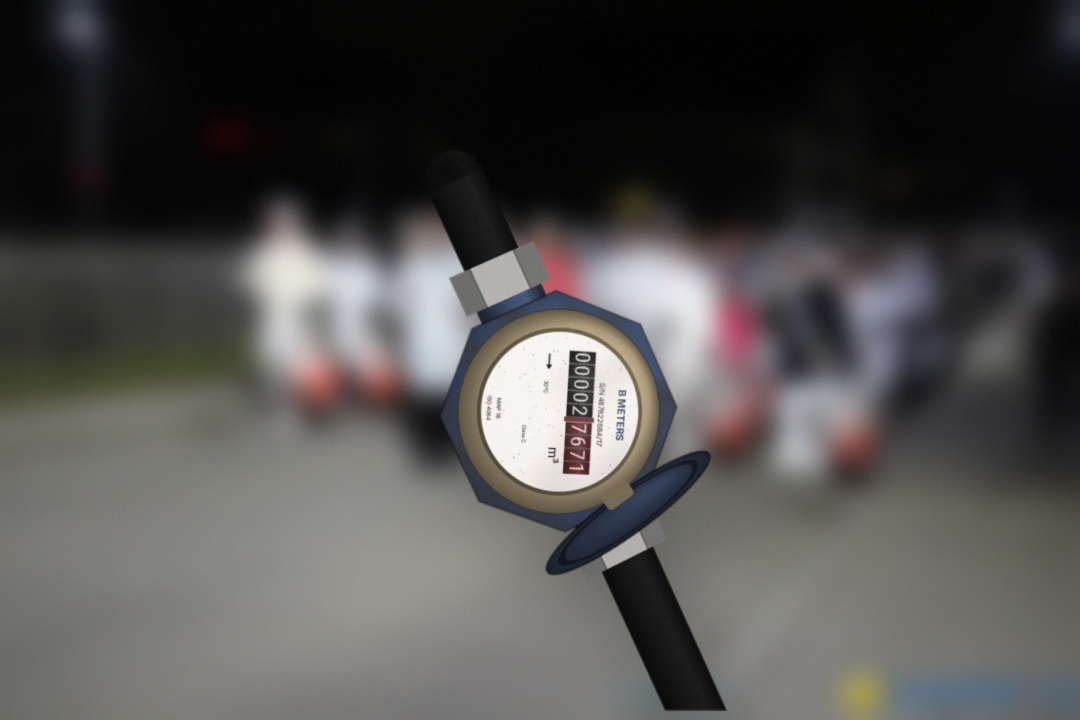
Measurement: 2.7671,m³
